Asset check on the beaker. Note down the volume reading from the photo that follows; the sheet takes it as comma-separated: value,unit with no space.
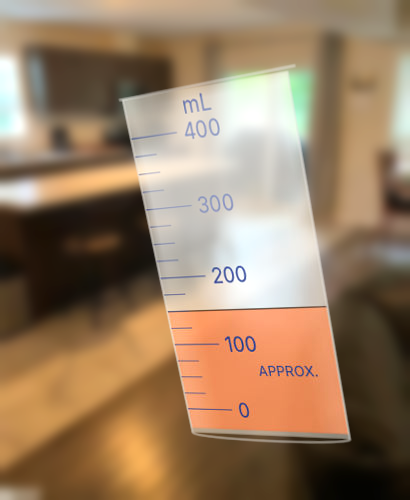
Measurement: 150,mL
